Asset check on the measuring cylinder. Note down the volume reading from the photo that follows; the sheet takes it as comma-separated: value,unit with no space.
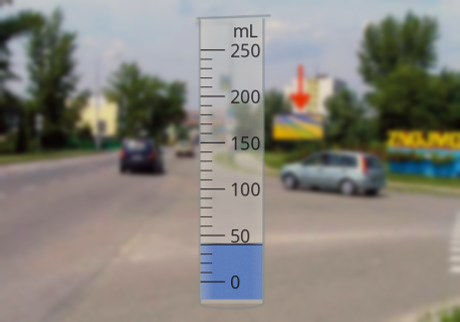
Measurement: 40,mL
